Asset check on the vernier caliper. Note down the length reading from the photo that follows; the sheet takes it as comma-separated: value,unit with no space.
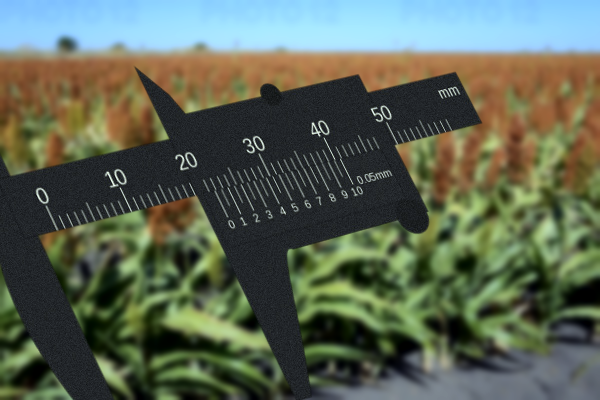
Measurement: 21.8,mm
